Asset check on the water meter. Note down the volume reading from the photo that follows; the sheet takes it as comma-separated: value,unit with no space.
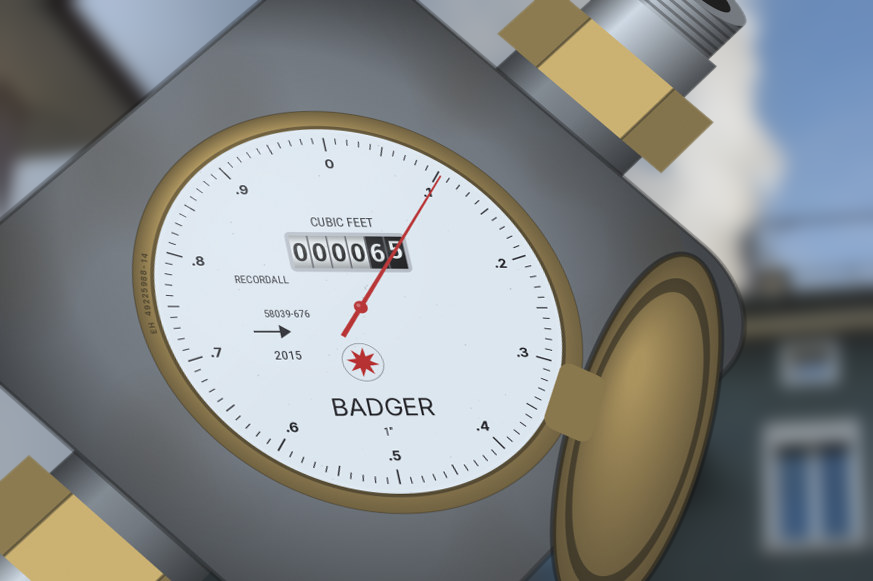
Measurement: 65.10,ft³
